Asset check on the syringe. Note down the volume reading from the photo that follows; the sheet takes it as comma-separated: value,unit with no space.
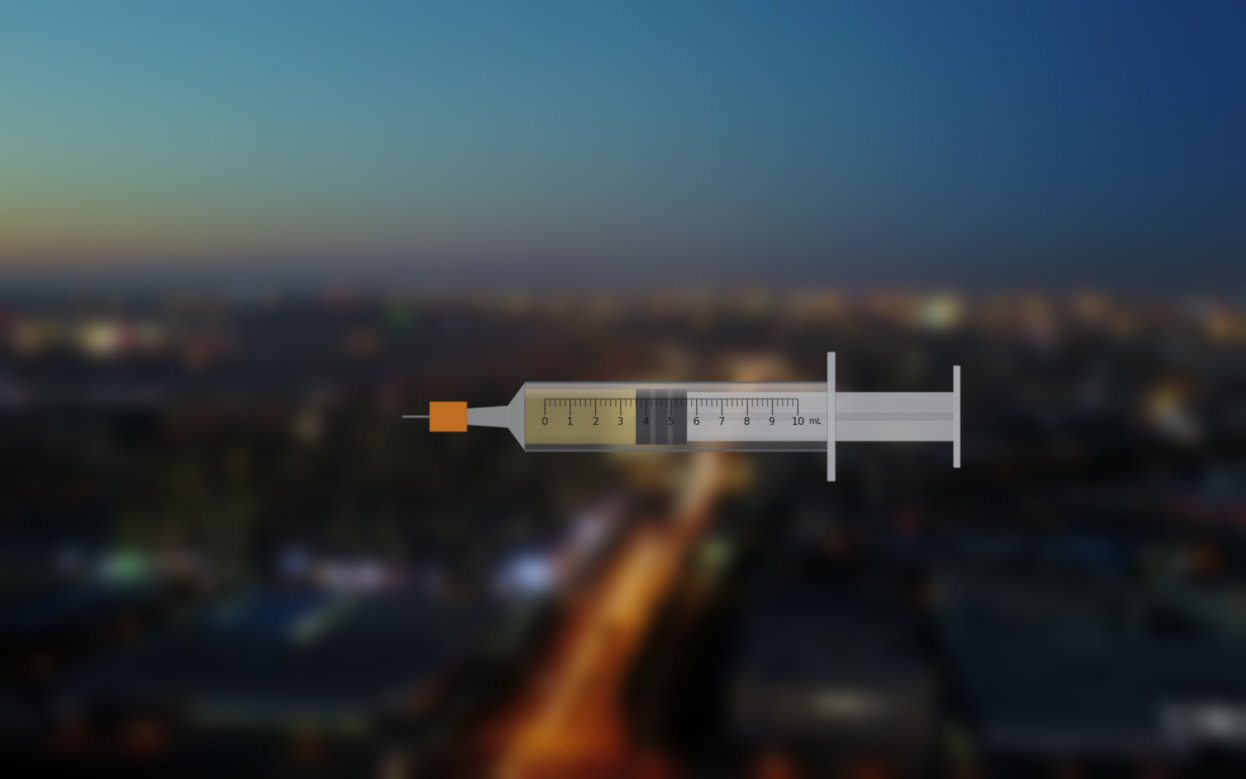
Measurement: 3.6,mL
